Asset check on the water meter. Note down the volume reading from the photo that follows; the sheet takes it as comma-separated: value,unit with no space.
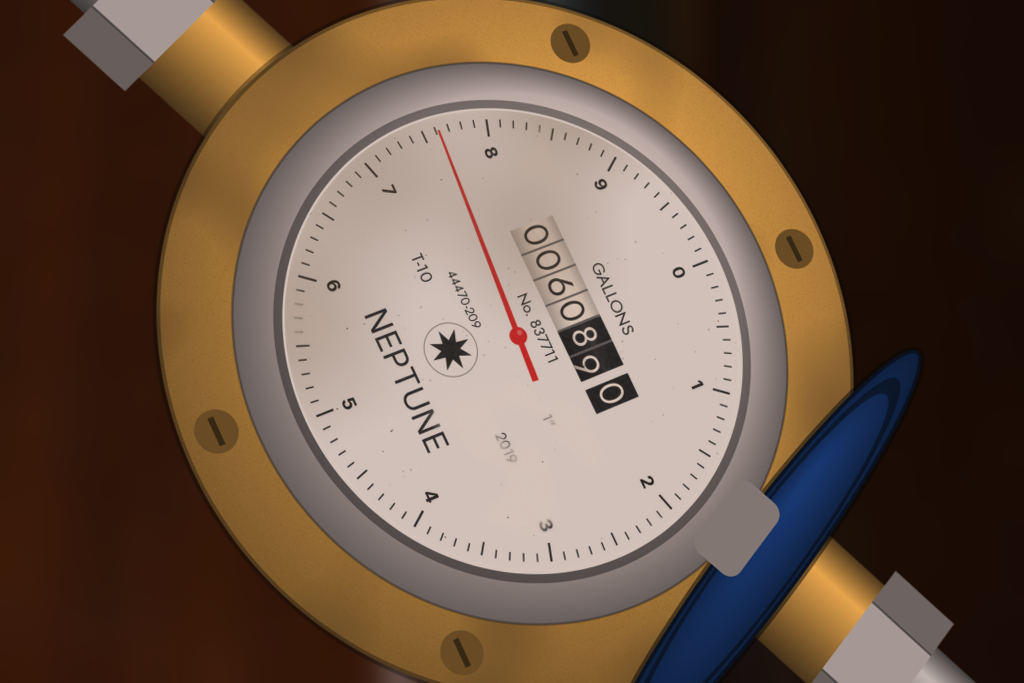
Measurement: 60887.6,gal
